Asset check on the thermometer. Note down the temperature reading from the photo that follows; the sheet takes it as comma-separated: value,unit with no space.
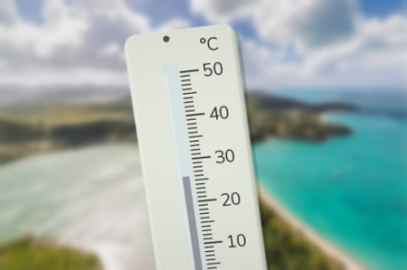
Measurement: 26,°C
